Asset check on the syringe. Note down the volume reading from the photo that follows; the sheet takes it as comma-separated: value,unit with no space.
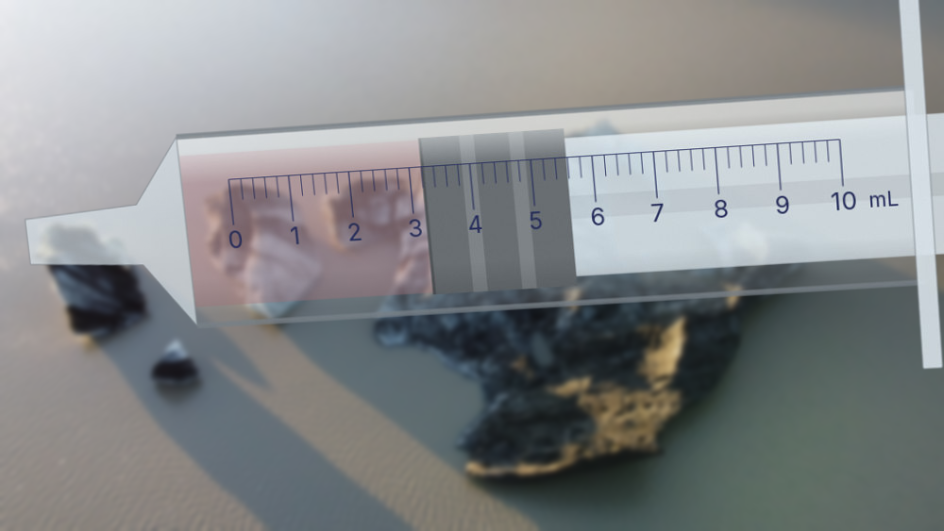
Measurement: 3.2,mL
